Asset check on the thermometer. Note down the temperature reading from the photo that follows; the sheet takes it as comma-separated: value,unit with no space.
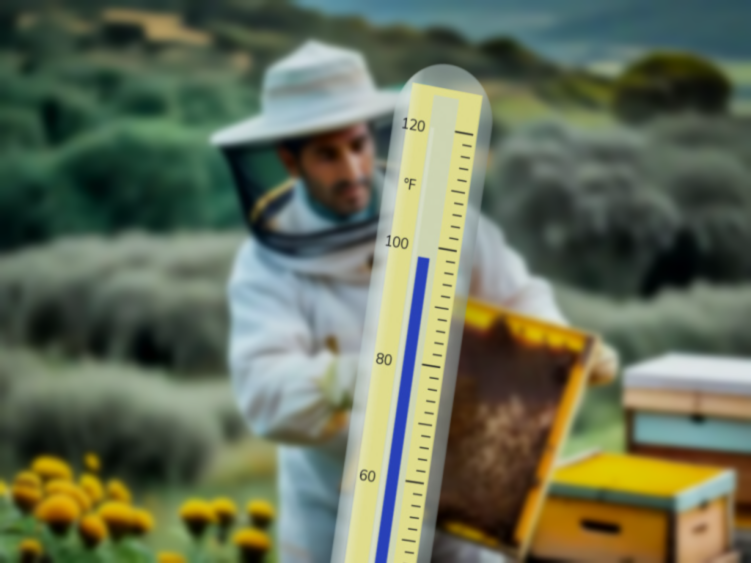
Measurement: 98,°F
